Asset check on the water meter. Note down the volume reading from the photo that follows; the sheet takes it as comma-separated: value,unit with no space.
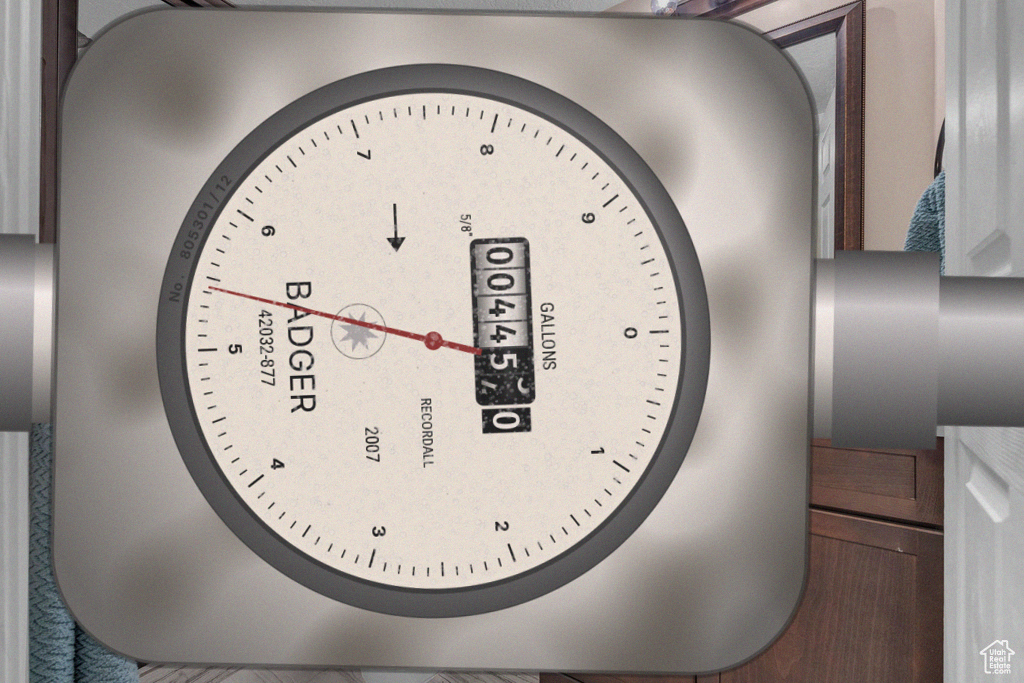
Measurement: 44535.4,gal
